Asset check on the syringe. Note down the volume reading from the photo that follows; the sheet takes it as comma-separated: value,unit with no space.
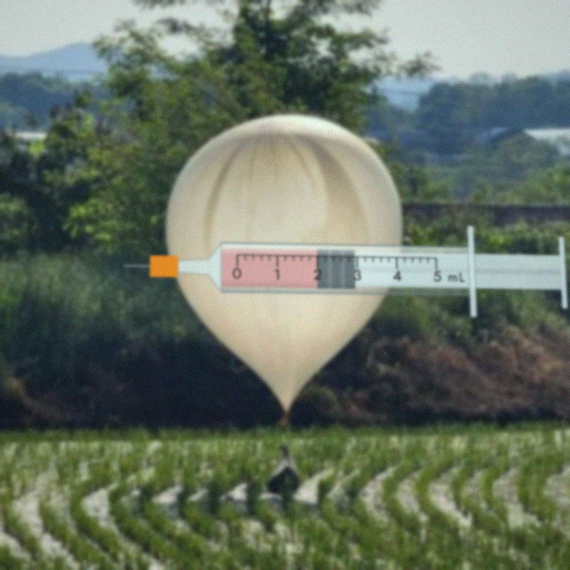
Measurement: 2,mL
